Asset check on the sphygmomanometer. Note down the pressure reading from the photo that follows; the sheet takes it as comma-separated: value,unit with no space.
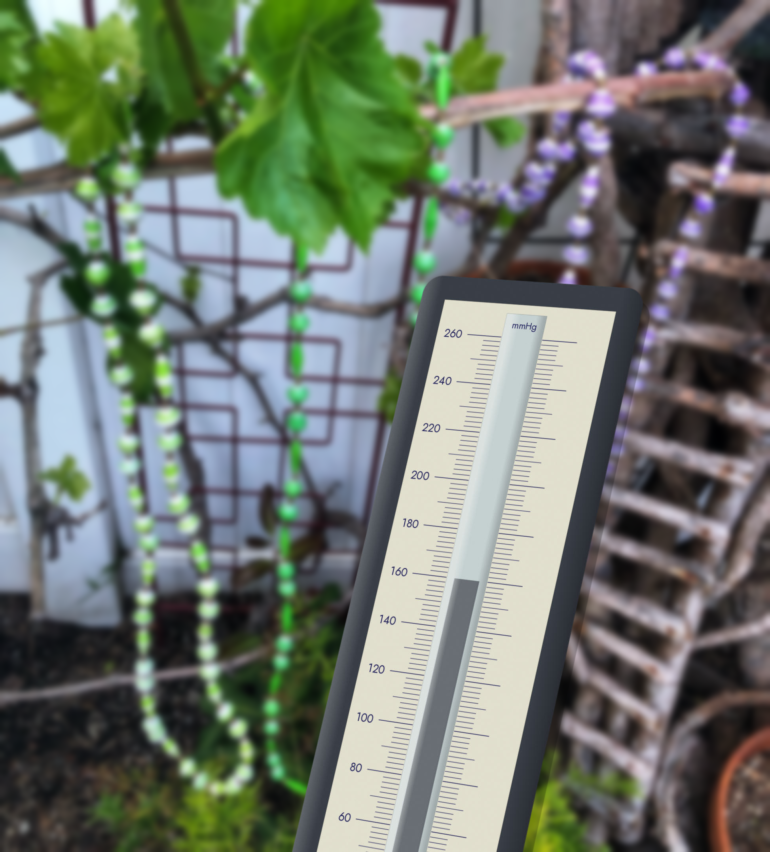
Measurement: 160,mmHg
